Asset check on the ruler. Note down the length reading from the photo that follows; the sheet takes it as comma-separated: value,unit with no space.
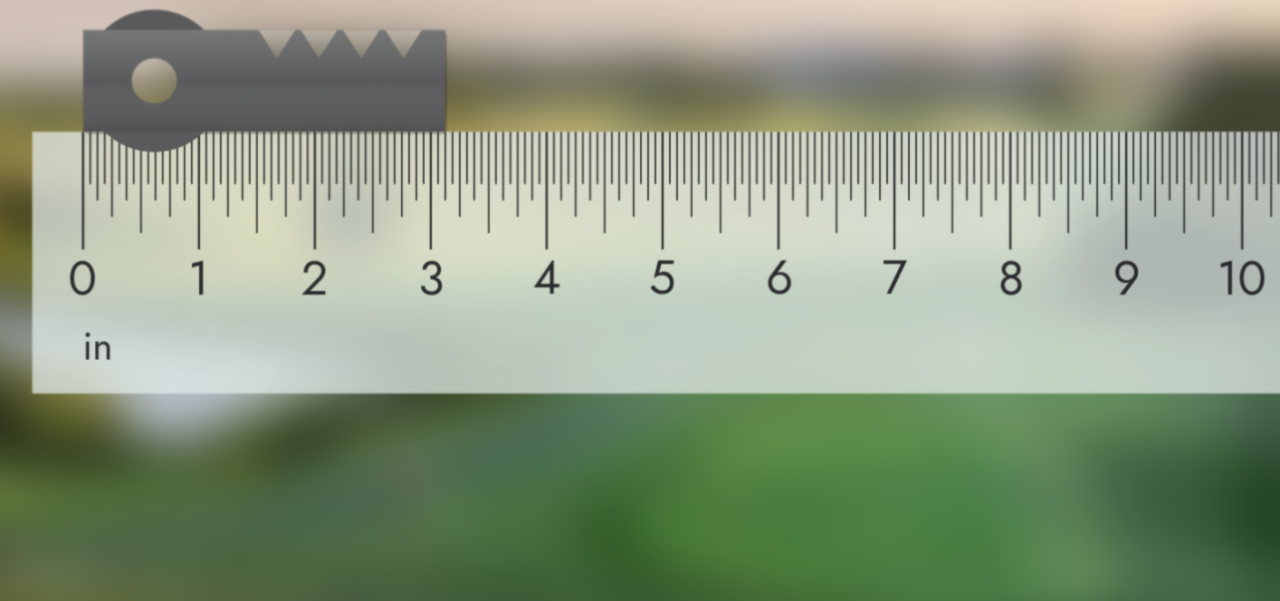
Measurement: 3.125,in
